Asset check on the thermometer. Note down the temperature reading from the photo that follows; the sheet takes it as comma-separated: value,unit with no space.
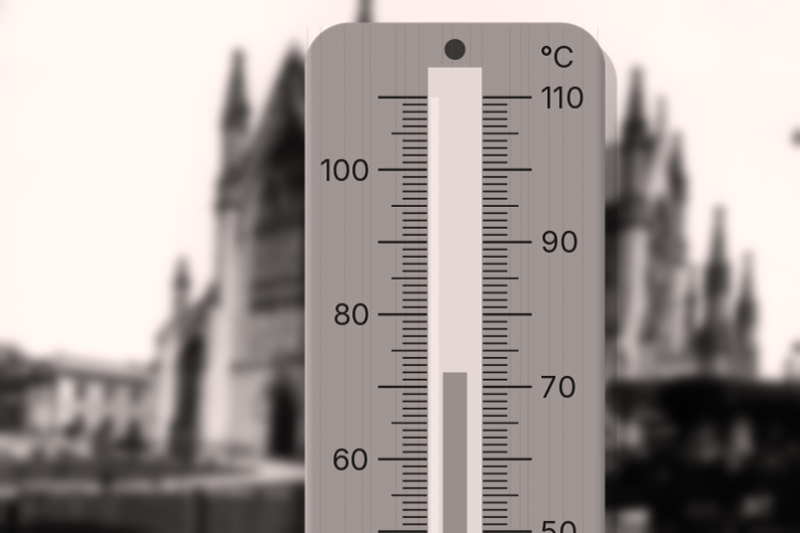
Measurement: 72,°C
